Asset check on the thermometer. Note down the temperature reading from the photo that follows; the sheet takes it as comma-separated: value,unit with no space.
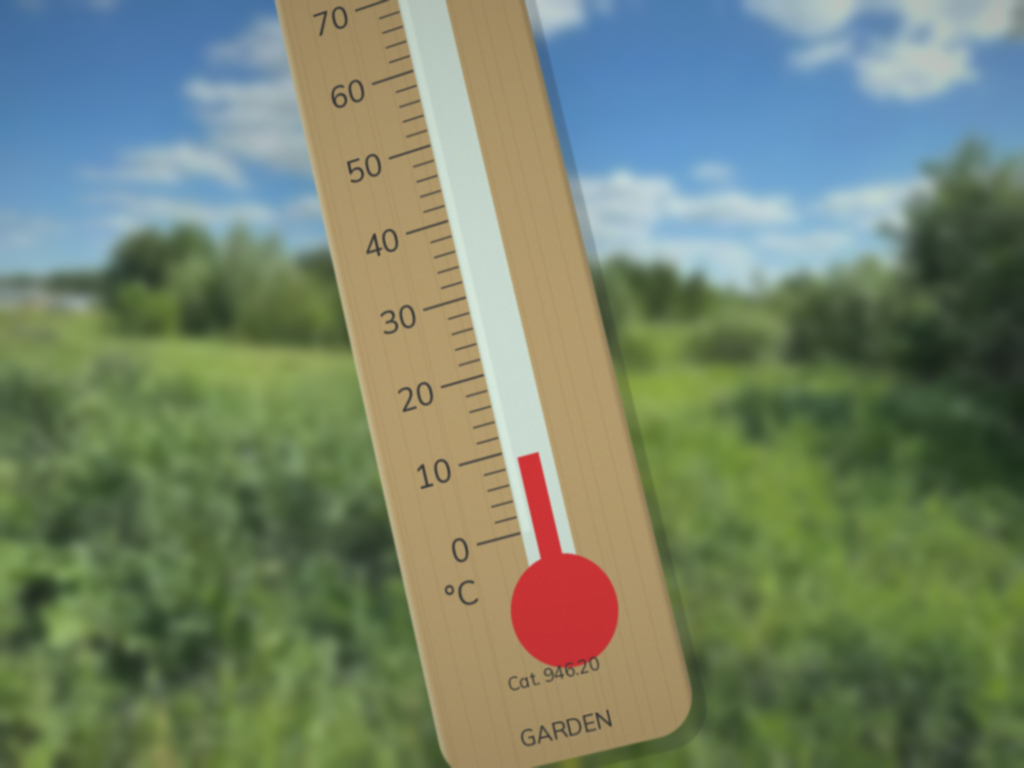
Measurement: 9,°C
